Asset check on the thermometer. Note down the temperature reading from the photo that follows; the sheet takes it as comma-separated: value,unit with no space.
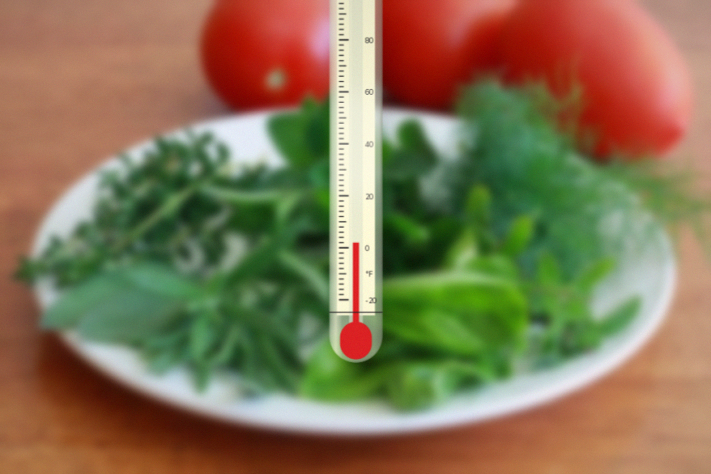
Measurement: 2,°F
